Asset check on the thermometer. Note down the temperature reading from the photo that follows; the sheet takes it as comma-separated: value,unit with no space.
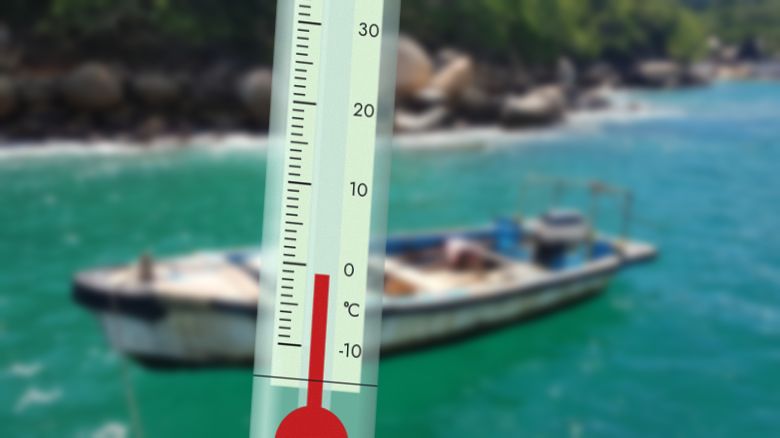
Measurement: -1,°C
